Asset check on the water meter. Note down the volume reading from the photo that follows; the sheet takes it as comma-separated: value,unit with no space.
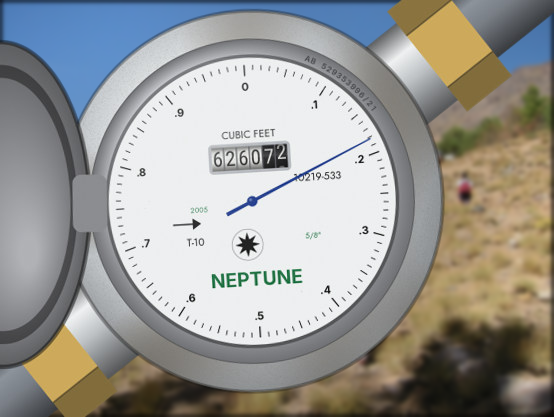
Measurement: 626072.18,ft³
